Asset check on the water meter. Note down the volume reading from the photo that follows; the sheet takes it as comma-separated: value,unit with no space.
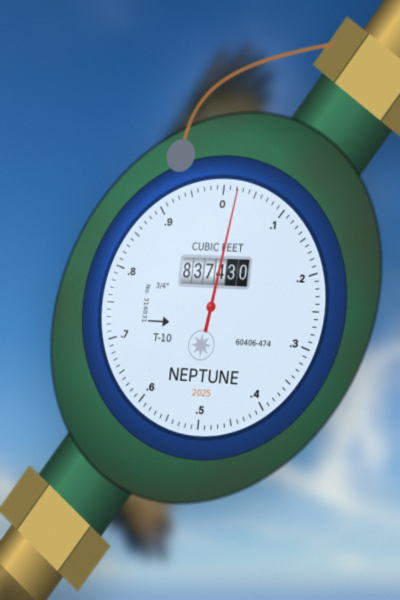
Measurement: 837430.02,ft³
